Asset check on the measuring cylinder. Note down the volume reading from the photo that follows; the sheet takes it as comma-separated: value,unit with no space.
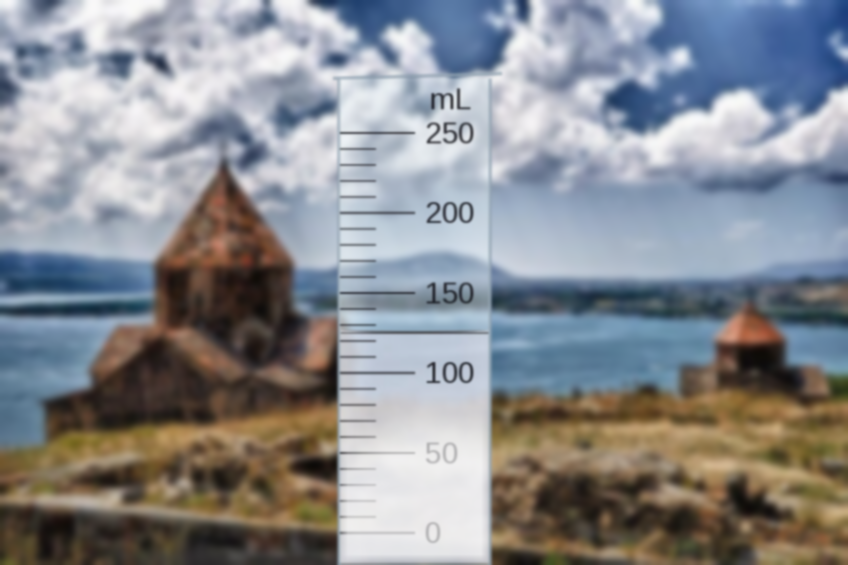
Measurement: 125,mL
